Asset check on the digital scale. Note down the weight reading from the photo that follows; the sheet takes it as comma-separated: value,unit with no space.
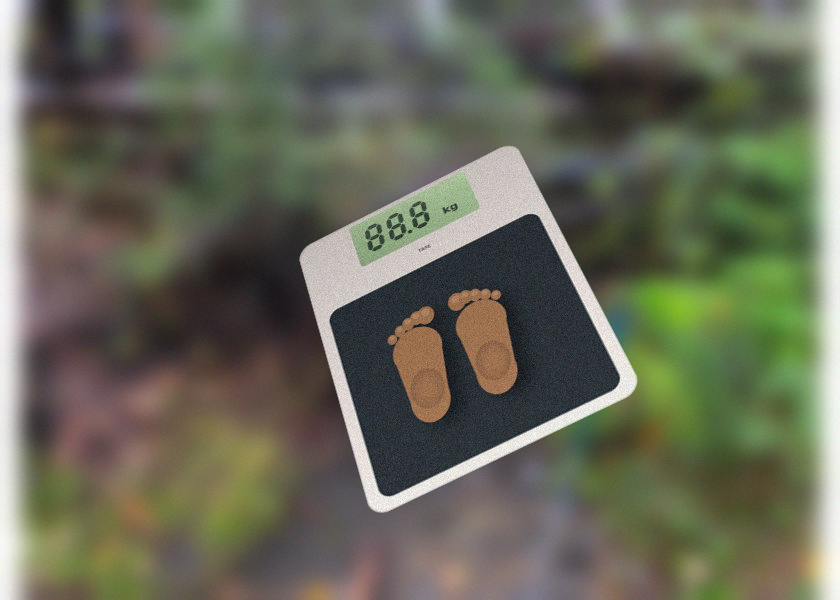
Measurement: 88.8,kg
